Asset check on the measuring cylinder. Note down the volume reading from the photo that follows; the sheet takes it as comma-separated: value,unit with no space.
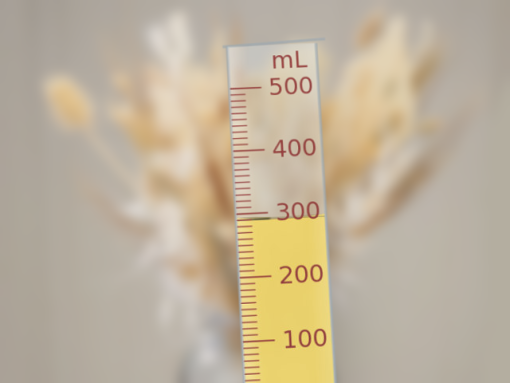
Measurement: 290,mL
